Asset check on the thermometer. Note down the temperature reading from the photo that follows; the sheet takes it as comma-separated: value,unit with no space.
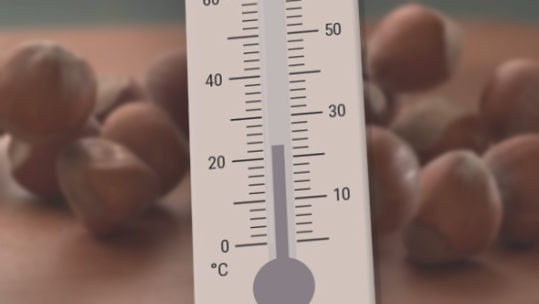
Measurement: 23,°C
